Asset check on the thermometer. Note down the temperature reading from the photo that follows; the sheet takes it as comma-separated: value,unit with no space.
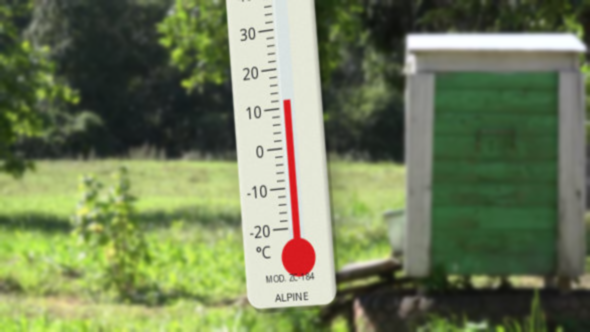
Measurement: 12,°C
